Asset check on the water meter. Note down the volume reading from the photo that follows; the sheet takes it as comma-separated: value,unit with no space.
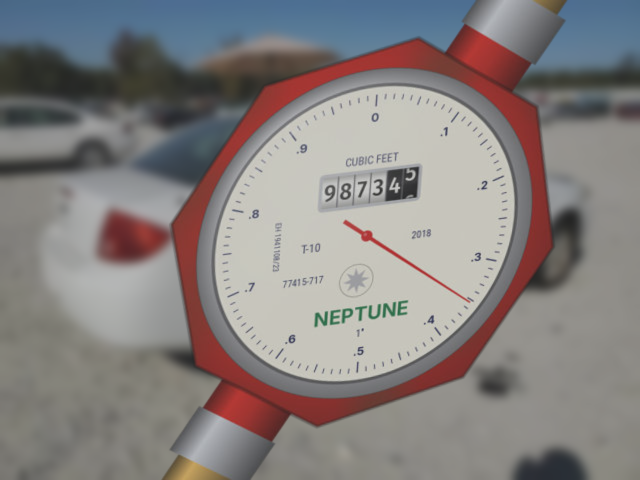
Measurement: 987345.35,ft³
